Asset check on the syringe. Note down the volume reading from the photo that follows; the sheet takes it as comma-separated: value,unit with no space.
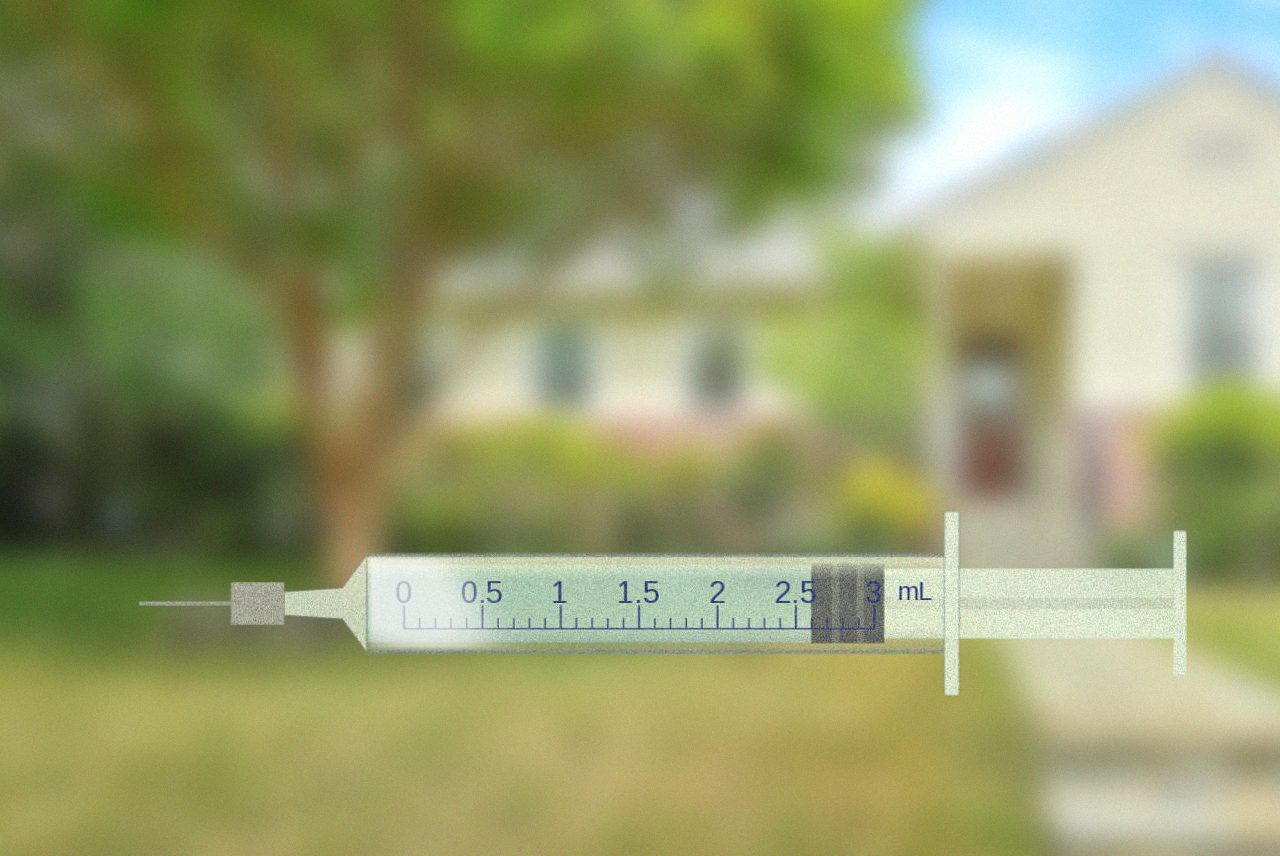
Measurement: 2.6,mL
